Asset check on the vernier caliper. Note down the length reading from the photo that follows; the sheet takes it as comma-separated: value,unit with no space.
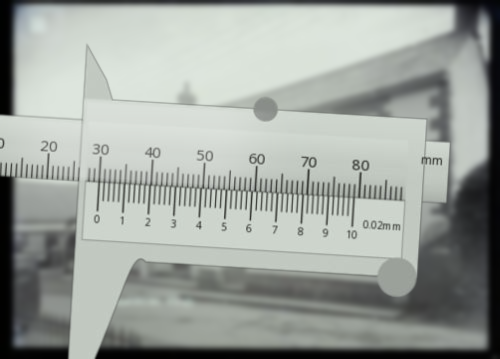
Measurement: 30.0,mm
